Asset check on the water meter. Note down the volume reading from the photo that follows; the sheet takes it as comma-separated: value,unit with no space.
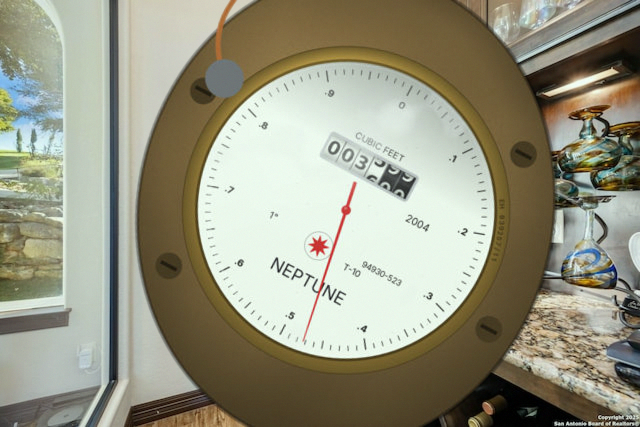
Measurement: 3599.47,ft³
